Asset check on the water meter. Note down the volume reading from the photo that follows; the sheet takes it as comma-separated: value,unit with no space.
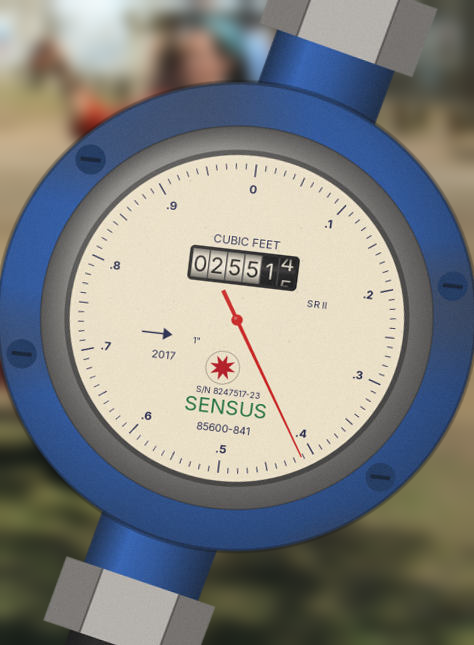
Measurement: 25514.41,ft³
